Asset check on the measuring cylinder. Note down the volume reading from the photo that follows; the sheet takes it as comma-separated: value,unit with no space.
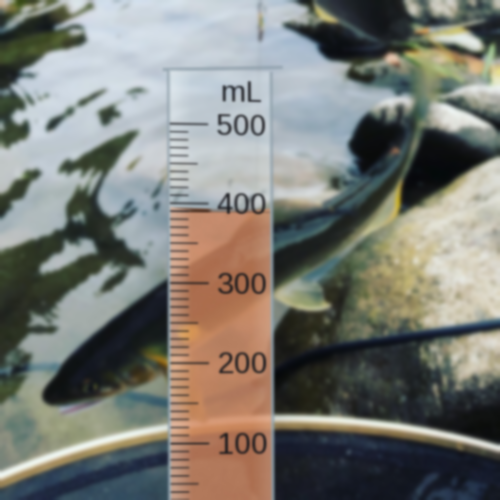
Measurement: 390,mL
